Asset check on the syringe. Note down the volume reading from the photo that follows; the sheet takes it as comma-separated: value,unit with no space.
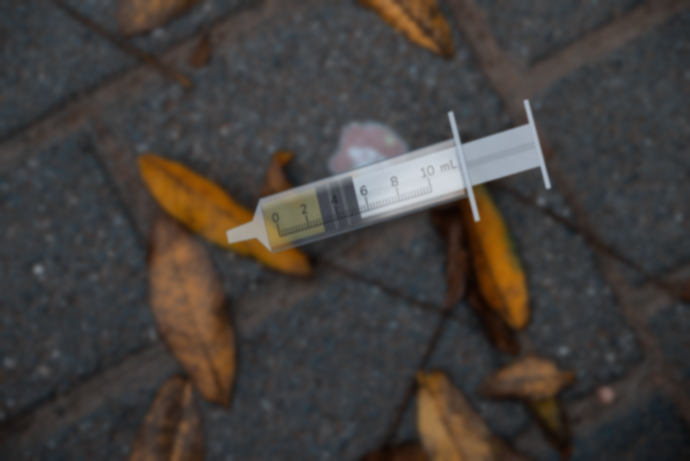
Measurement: 3,mL
